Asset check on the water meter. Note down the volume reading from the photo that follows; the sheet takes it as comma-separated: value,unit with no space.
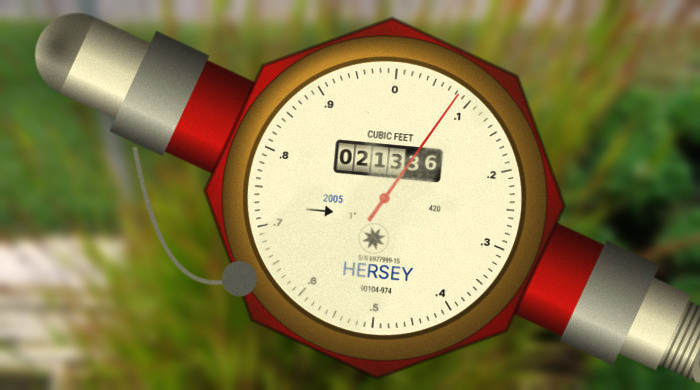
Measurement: 21336.08,ft³
